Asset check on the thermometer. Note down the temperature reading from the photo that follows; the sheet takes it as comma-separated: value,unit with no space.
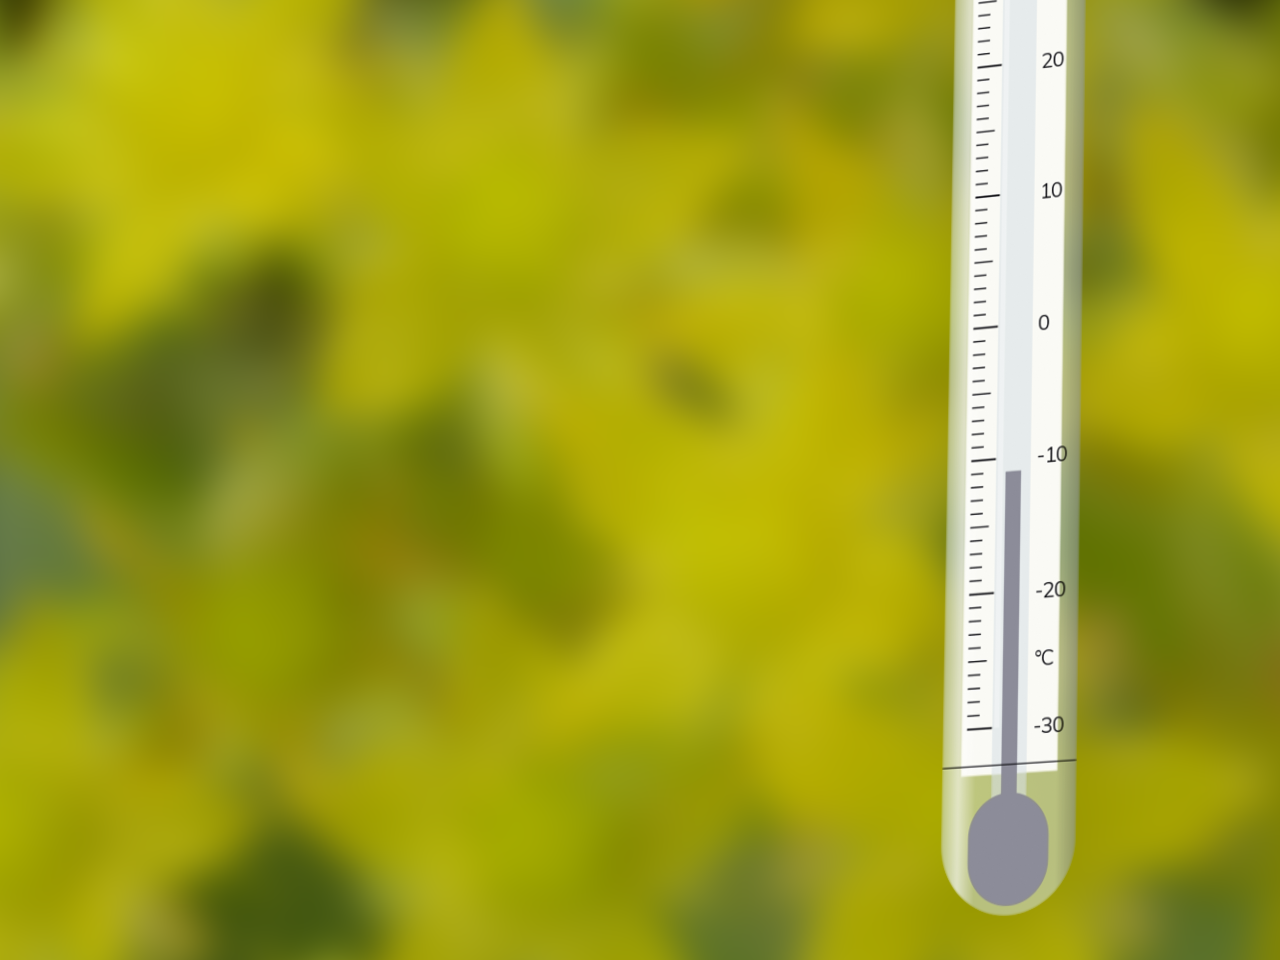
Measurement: -11,°C
